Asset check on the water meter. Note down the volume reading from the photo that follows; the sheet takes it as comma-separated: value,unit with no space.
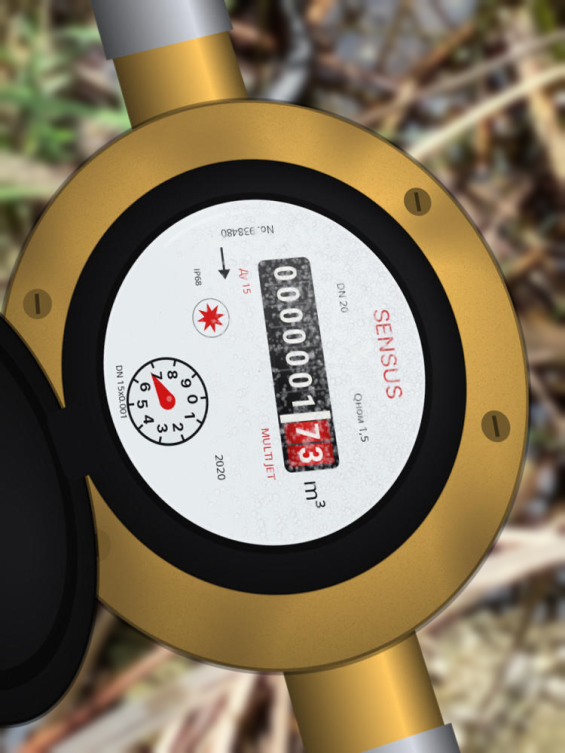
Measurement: 1.736,m³
